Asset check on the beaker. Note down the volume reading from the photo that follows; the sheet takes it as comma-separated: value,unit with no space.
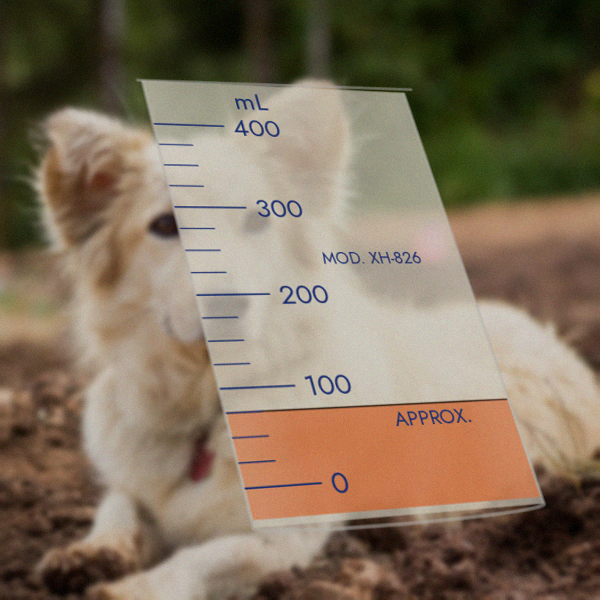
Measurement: 75,mL
